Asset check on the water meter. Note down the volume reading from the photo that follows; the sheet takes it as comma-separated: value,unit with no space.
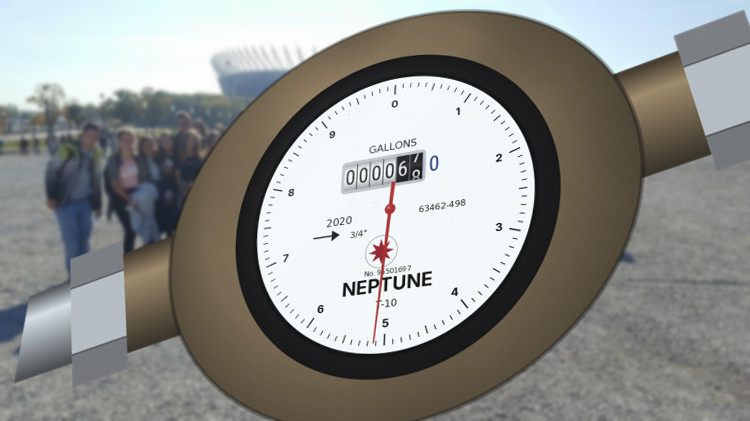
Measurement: 675.1,gal
